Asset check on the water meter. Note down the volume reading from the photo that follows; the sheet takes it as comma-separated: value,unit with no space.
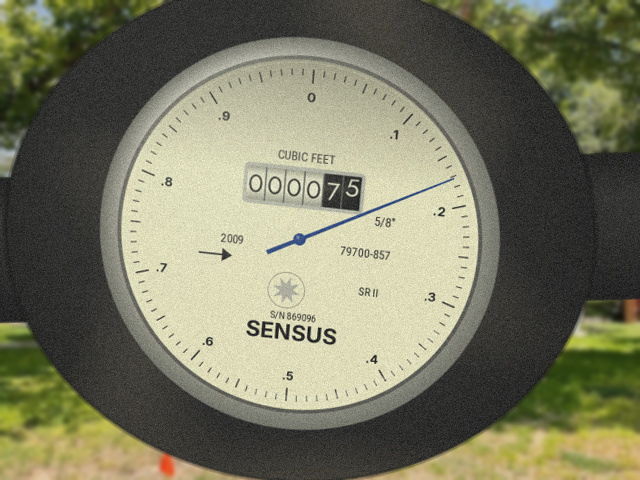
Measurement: 75.17,ft³
